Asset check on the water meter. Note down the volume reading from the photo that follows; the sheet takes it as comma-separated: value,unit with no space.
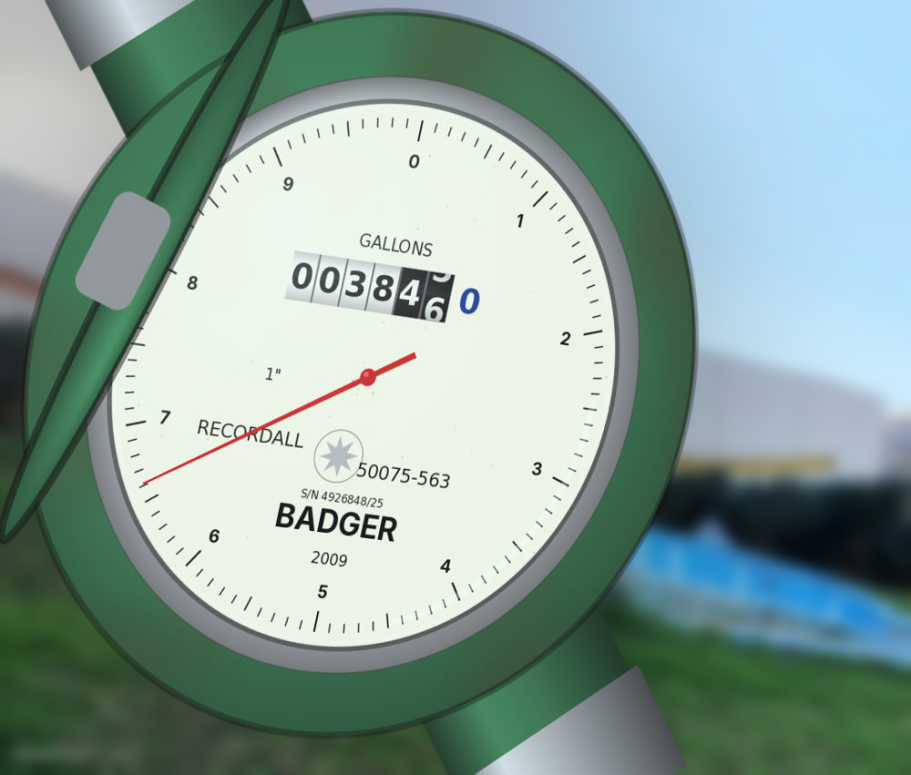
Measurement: 38456.6,gal
